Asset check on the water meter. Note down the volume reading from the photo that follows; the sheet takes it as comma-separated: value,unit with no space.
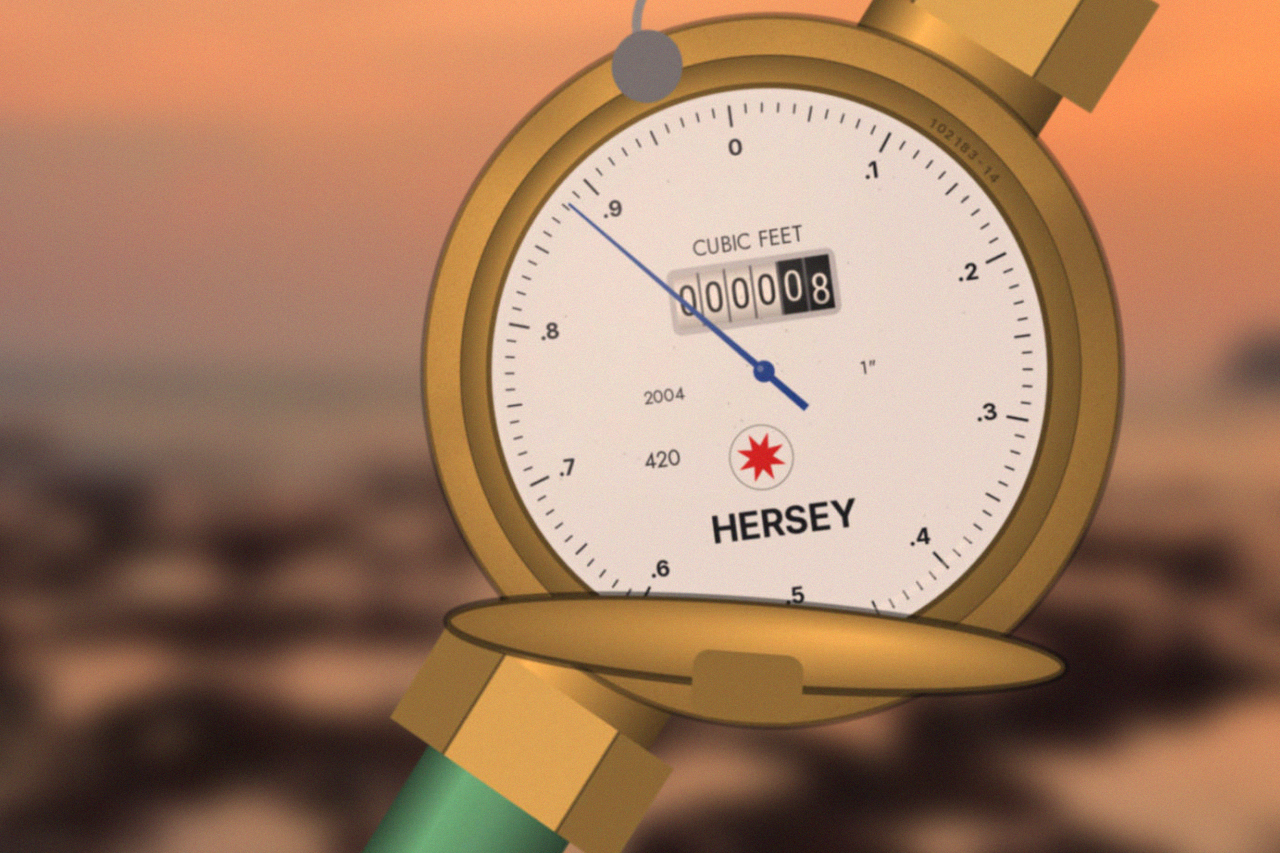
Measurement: 7.88,ft³
